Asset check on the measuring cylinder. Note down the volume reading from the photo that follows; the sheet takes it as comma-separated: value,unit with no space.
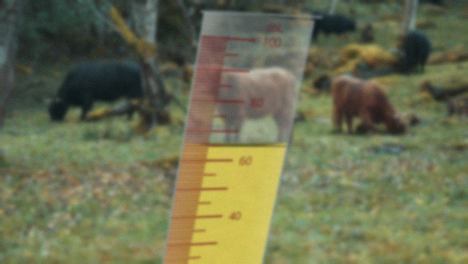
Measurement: 65,mL
